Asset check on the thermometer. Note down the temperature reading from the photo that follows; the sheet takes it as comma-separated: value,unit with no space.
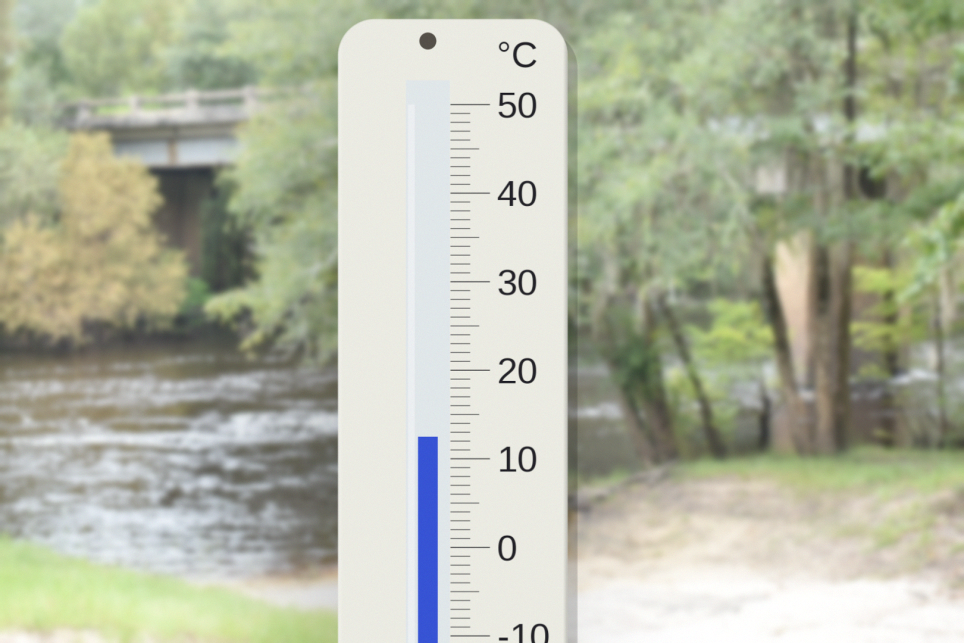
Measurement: 12.5,°C
